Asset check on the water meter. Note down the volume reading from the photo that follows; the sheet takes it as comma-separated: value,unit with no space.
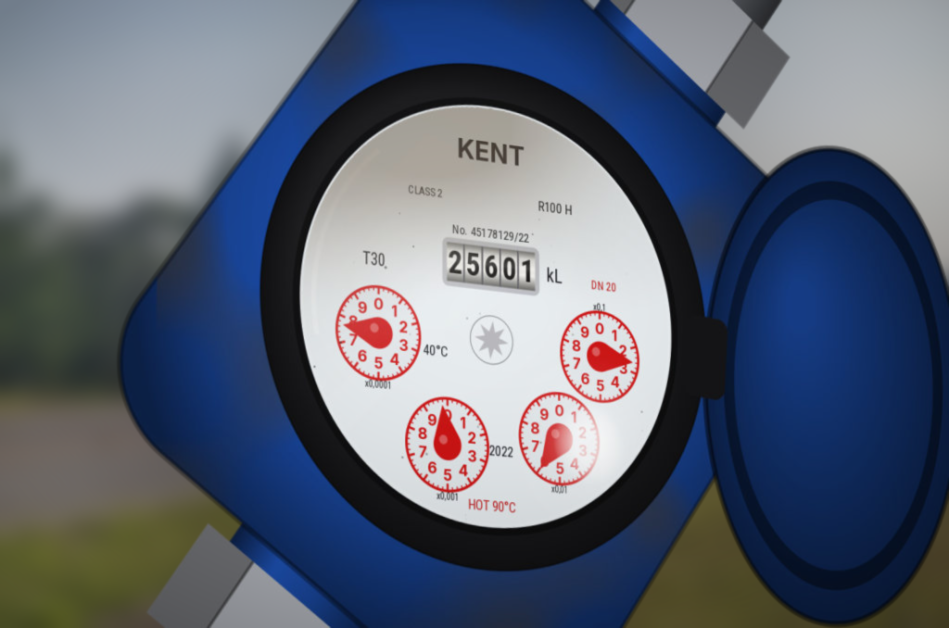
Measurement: 25601.2597,kL
